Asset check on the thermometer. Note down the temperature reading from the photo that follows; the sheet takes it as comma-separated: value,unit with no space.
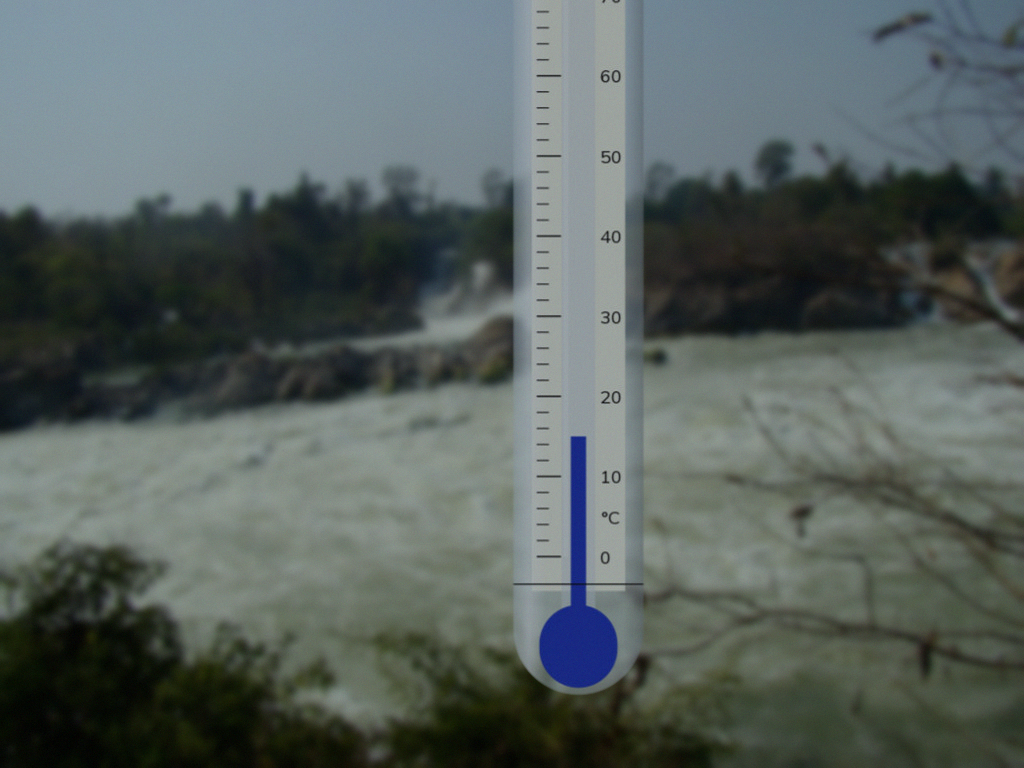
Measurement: 15,°C
